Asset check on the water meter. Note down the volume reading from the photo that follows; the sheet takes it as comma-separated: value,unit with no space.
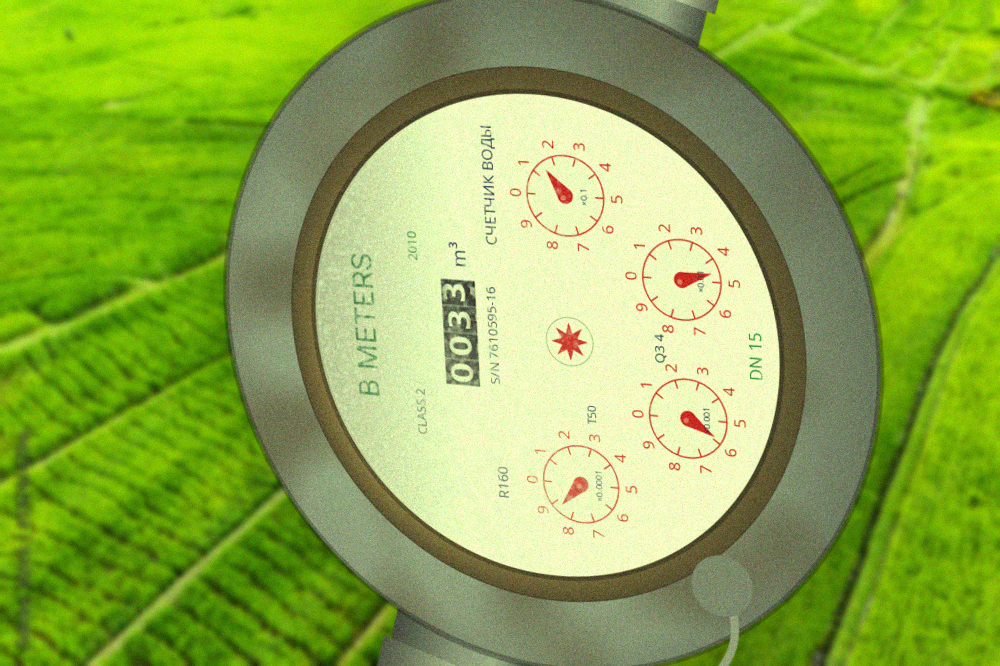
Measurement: 33.1458,m³
